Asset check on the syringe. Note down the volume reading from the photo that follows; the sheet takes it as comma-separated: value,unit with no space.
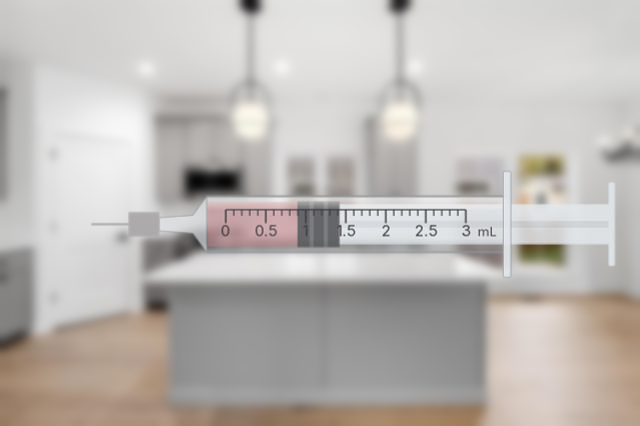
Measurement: 0.9,mL
